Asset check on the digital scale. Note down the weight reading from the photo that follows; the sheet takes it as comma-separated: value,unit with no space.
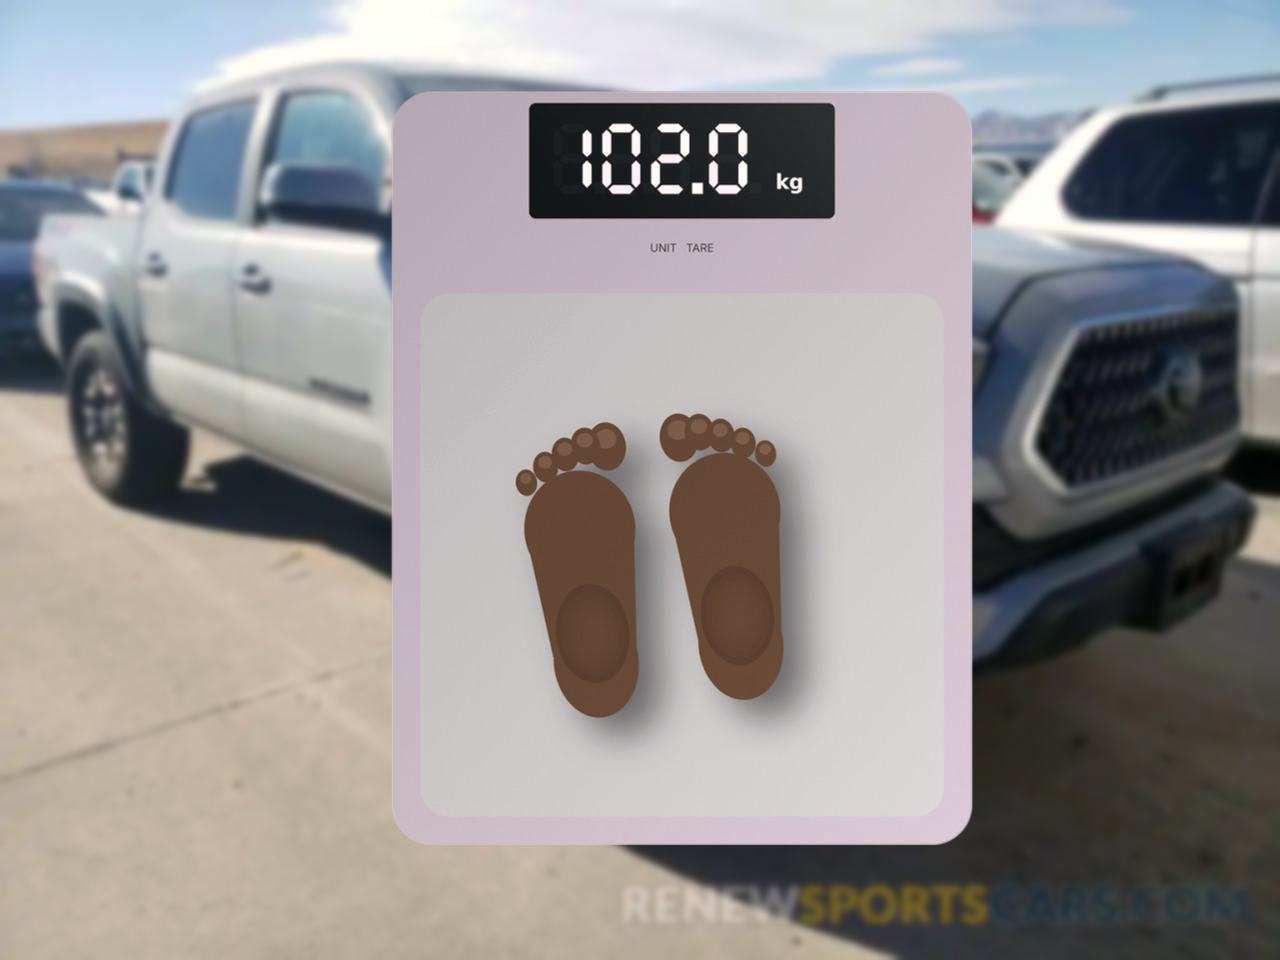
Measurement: 102.0,kg
